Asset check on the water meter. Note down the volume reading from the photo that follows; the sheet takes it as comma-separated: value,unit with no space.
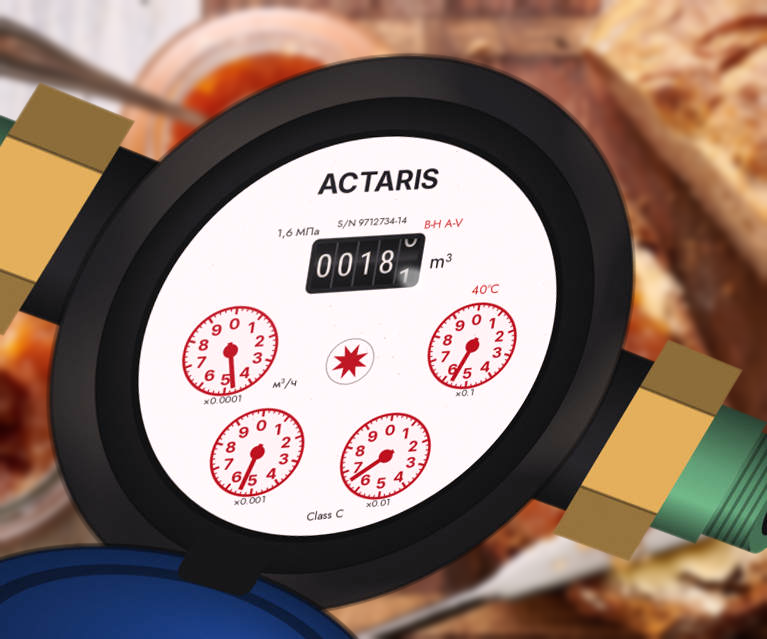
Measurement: 180.5654,m³
